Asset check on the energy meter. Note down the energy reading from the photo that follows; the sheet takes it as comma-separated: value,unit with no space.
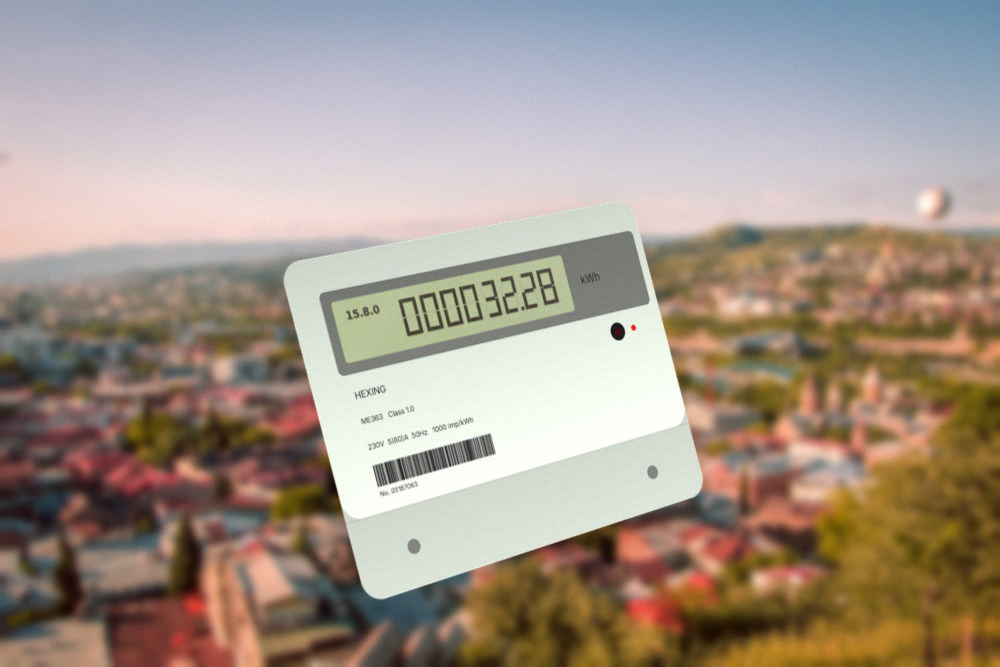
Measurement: 32.28,kWh
